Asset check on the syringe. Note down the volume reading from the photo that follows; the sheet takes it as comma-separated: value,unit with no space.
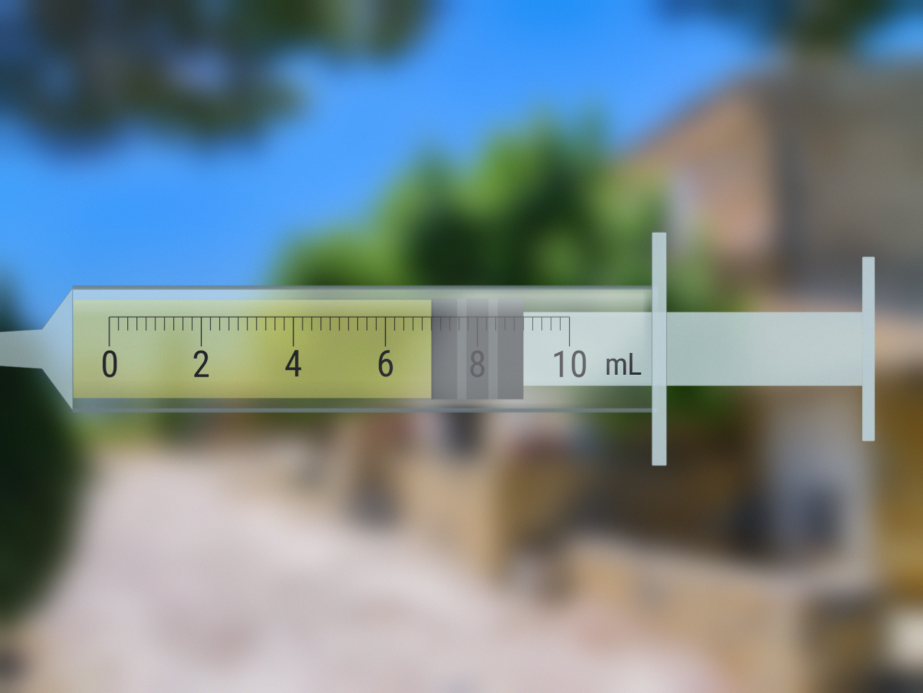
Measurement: 7,mL
